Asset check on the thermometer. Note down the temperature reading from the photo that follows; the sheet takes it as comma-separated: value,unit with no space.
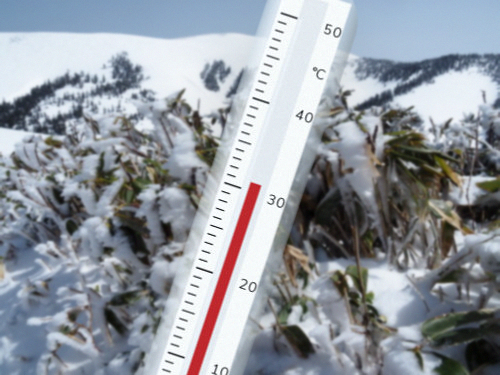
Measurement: 31,°C
